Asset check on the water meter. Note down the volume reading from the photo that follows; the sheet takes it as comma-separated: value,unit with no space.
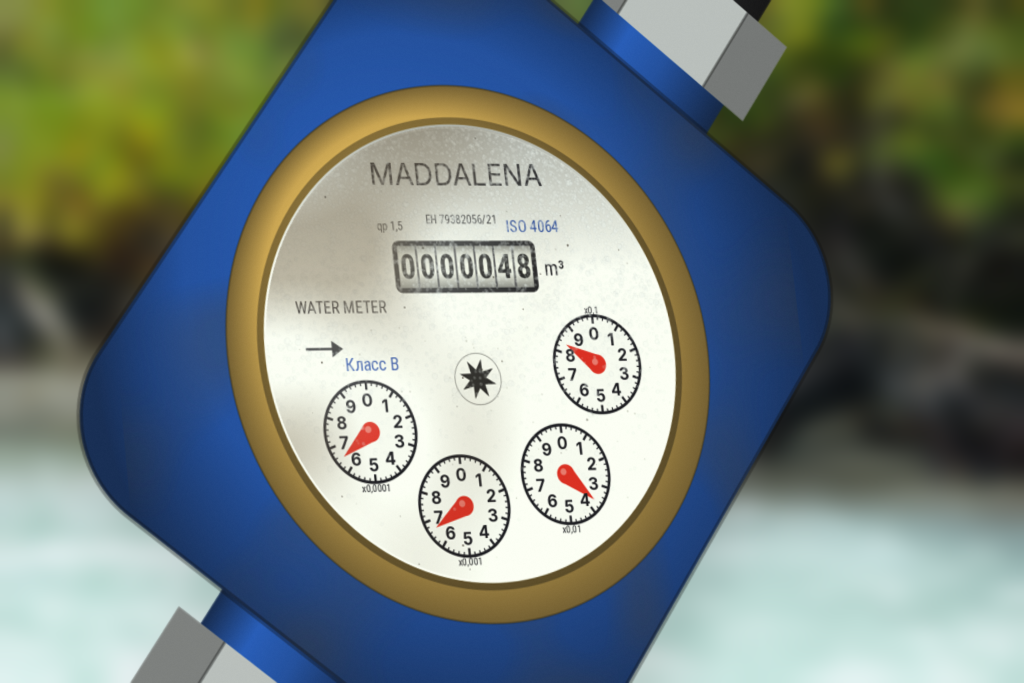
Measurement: 48.8366,m³
